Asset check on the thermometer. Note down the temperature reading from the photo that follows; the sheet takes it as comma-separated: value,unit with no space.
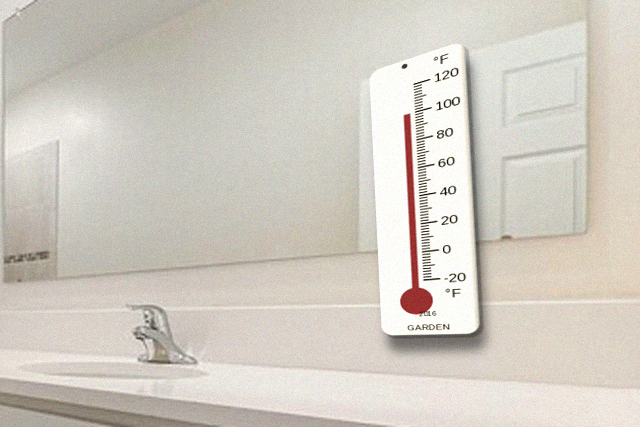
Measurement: 100,°F
